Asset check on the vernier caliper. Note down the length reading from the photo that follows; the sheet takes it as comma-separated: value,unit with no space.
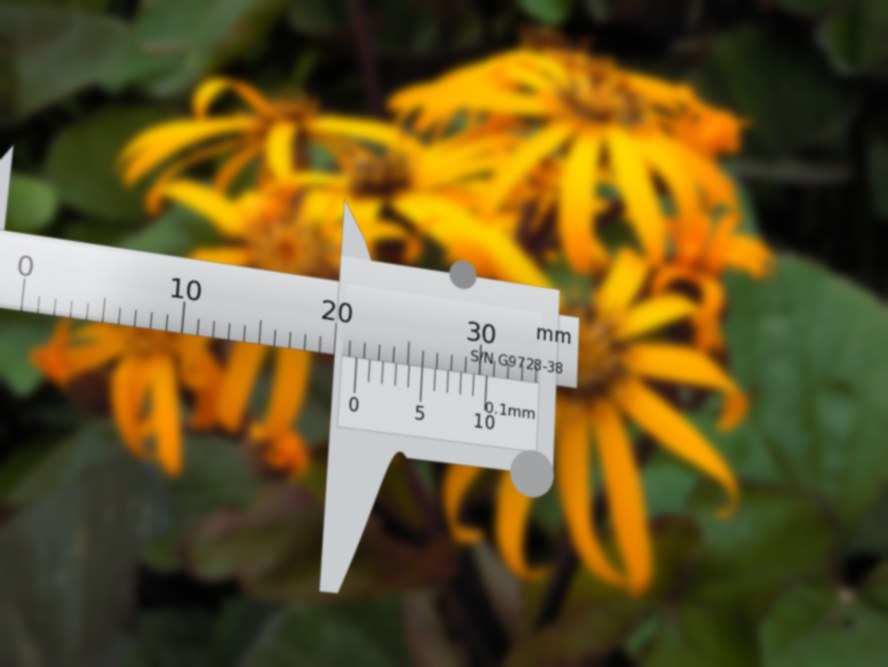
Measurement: 21.5,mm
